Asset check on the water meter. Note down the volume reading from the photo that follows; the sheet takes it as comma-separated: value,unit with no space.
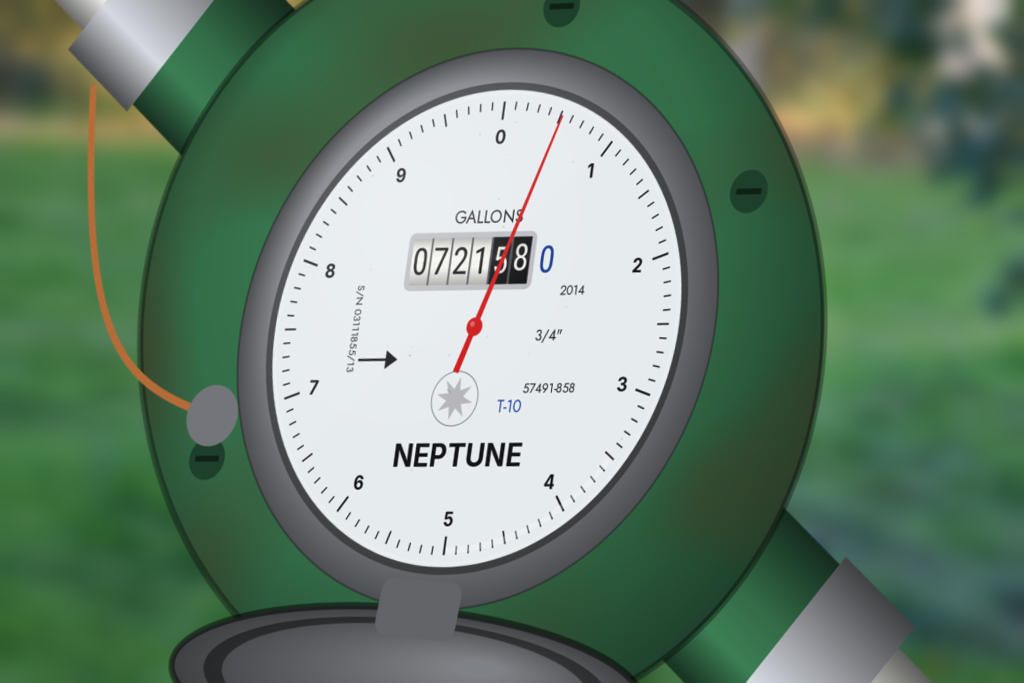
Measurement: 721580.5,gal
